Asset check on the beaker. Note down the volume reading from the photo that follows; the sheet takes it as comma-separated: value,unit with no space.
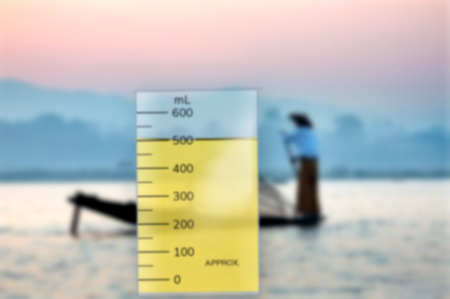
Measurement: 500,mL
